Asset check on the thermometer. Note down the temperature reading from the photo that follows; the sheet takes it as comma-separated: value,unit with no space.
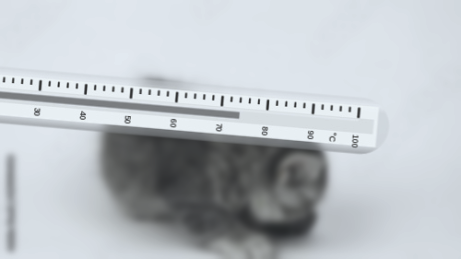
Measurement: 74,°C
